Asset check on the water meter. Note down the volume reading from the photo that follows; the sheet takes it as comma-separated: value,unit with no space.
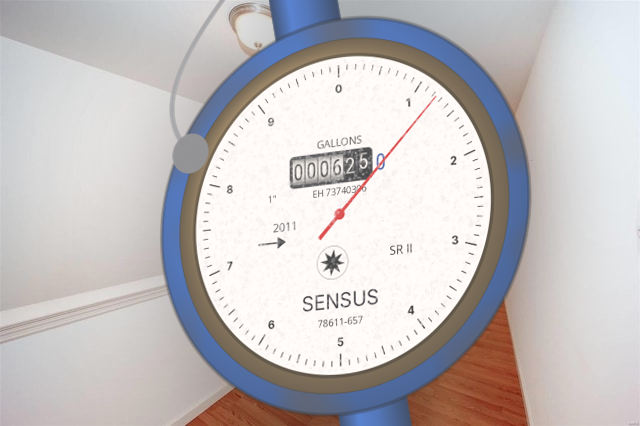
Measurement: 6251.2,gal
